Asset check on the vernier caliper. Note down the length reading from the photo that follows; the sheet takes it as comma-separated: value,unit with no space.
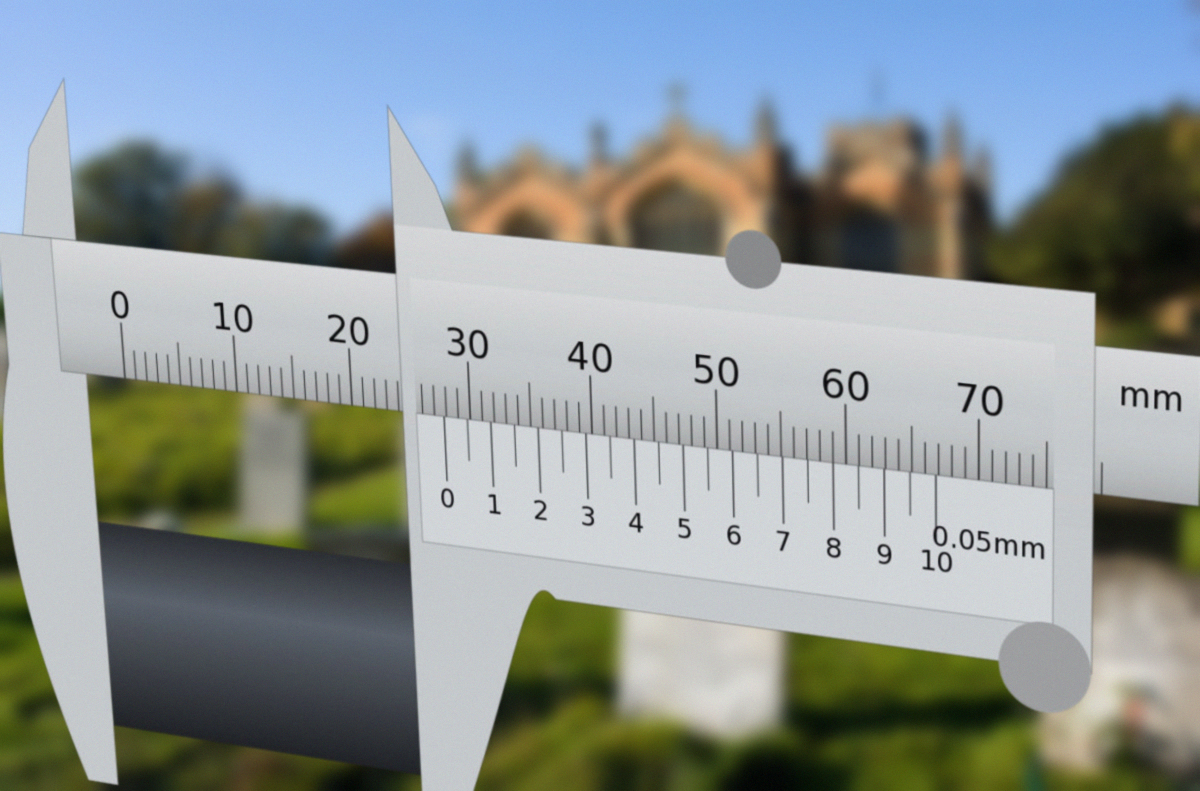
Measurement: 27.8,mm
